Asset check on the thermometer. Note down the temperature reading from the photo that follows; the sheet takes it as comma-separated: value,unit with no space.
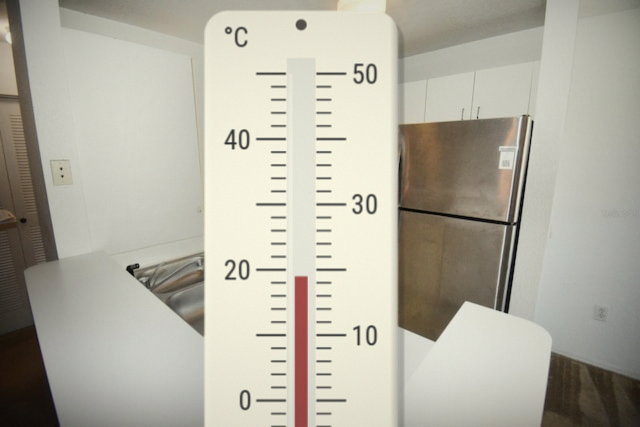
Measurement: 19,°C
